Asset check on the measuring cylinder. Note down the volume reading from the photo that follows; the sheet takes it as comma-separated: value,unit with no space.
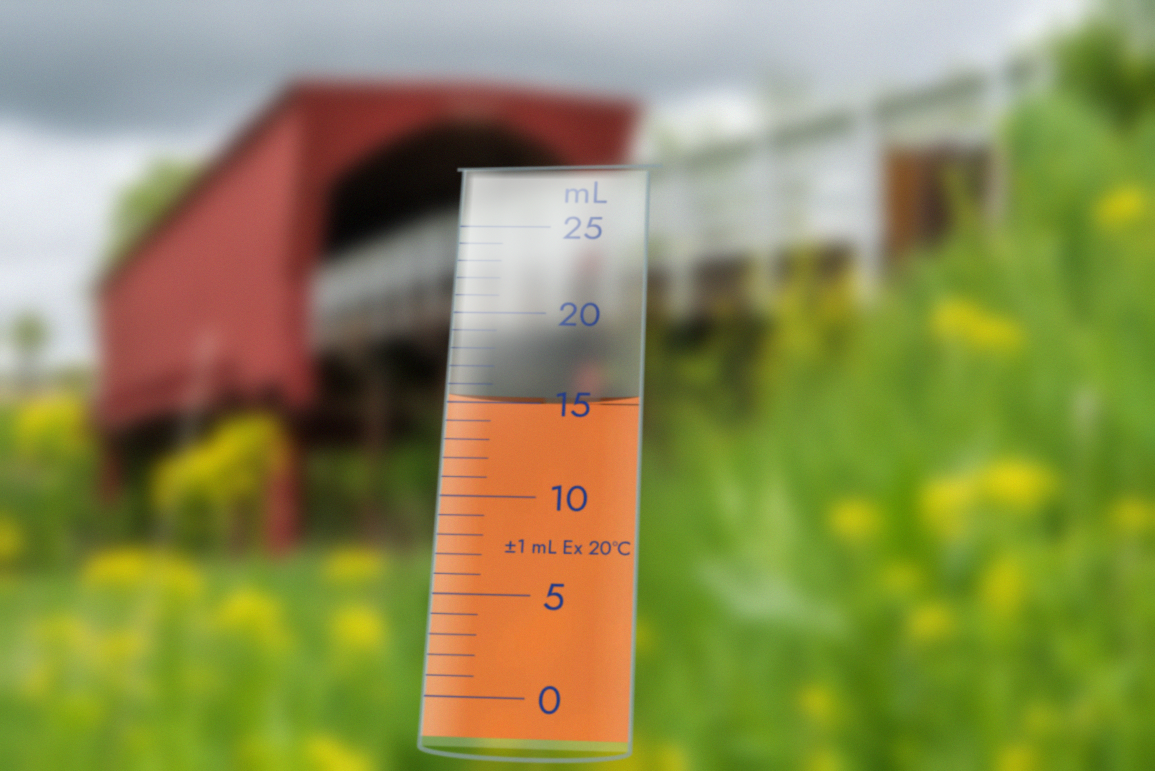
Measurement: 15,mL
